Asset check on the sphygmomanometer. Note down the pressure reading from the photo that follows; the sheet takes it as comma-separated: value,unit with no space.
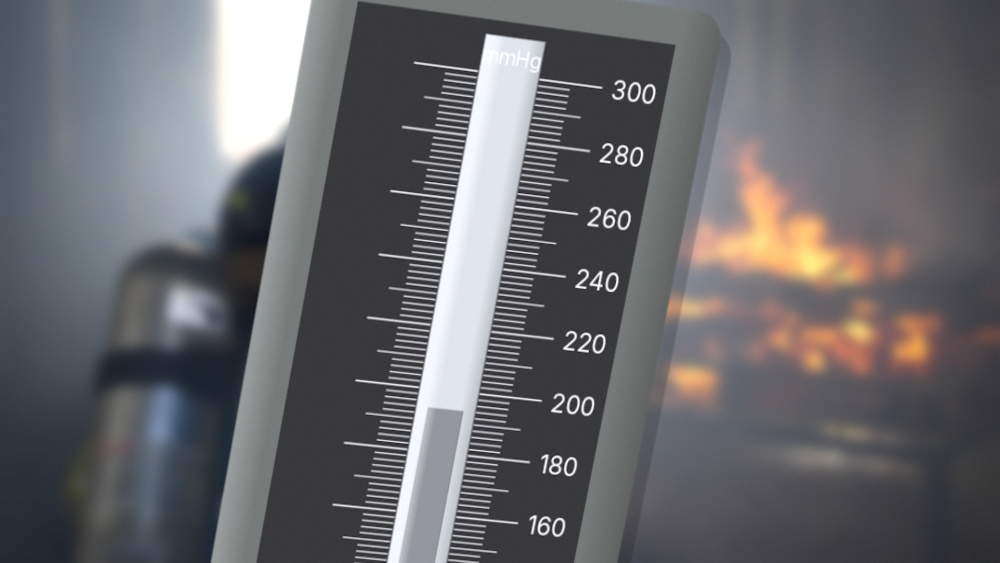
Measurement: 194,mmHg
